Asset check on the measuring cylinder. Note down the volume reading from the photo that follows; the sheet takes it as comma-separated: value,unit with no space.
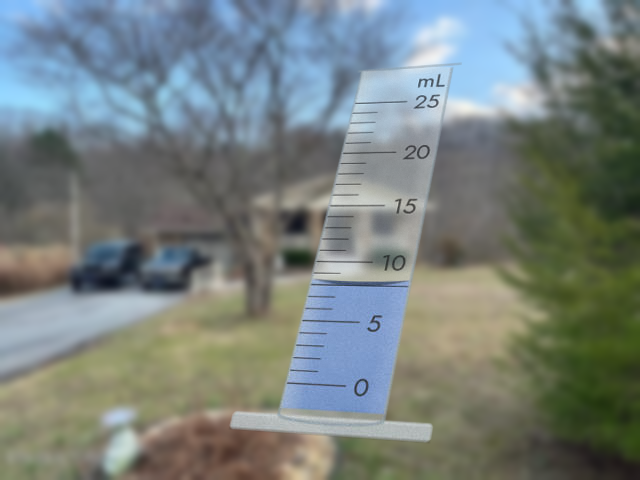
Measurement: 8,mL
